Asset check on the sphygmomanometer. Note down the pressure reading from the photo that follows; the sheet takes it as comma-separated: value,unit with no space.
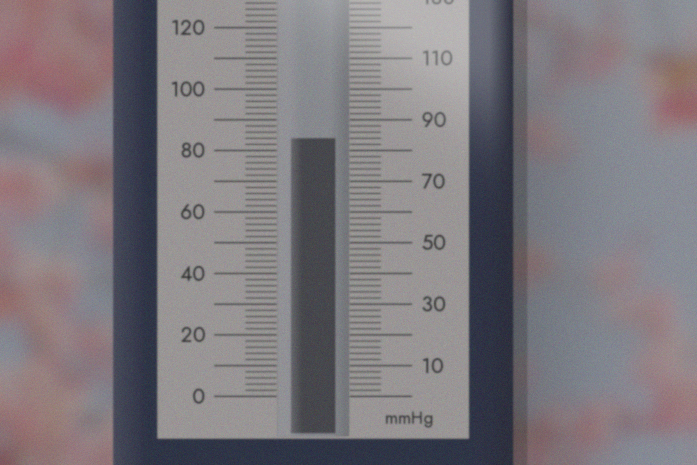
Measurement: 84,mmHg
